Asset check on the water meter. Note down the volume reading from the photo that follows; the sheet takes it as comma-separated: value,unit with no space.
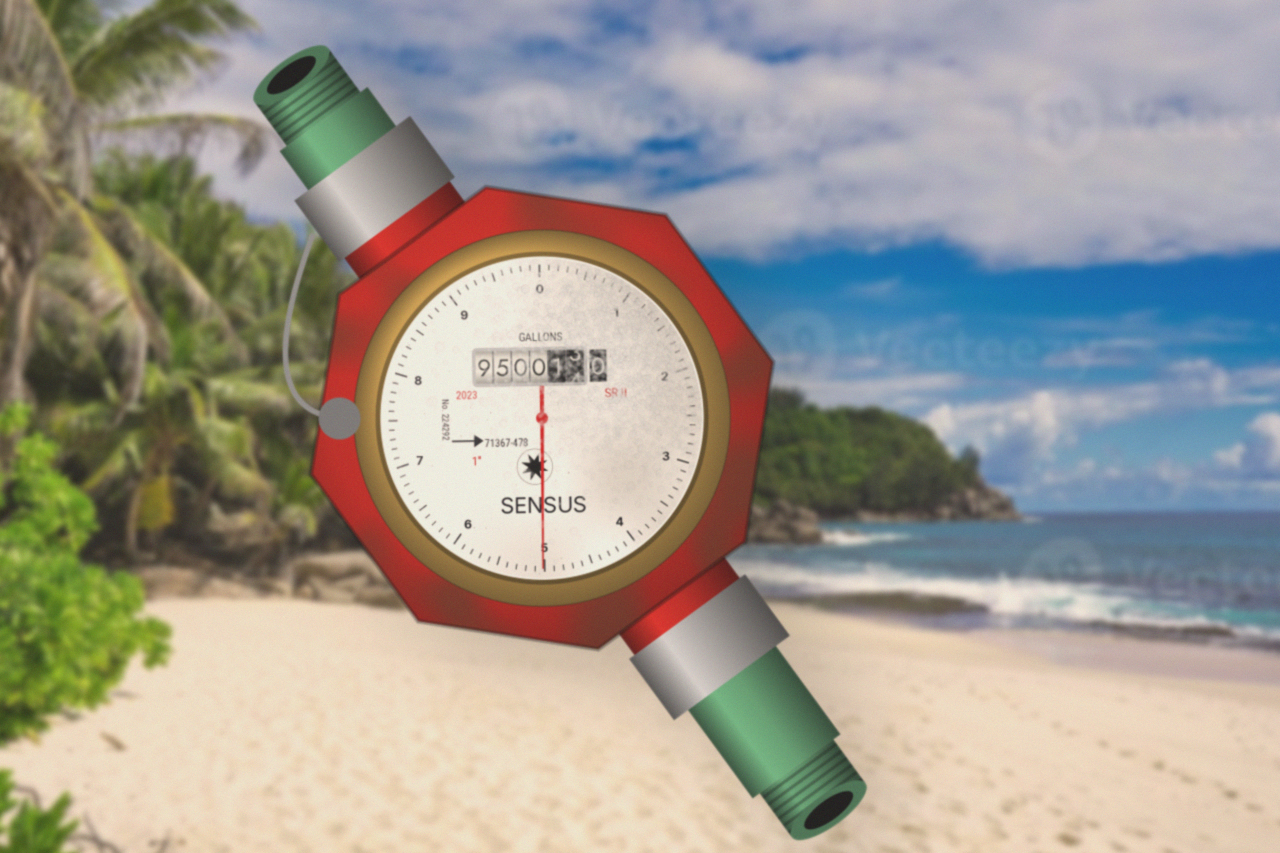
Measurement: 9500135.0,gal
